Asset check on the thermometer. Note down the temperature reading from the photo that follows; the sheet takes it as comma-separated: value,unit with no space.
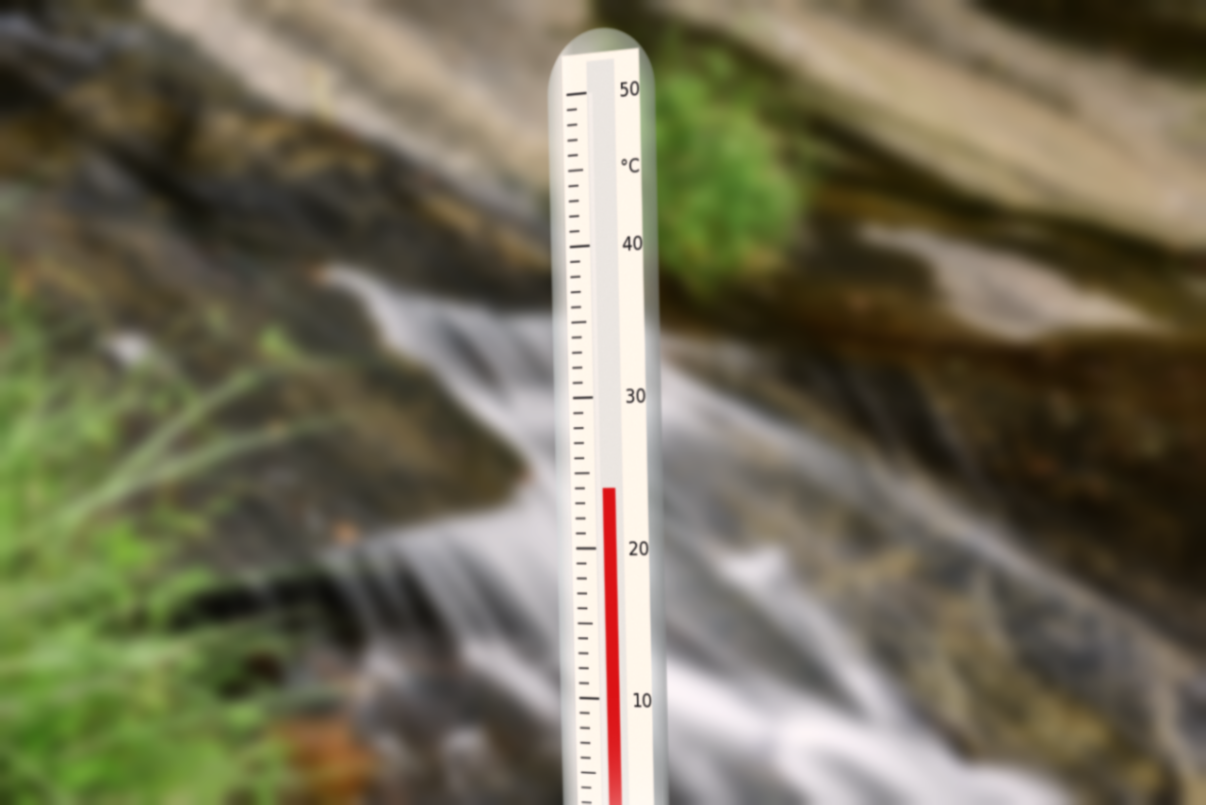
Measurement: 24,°C
